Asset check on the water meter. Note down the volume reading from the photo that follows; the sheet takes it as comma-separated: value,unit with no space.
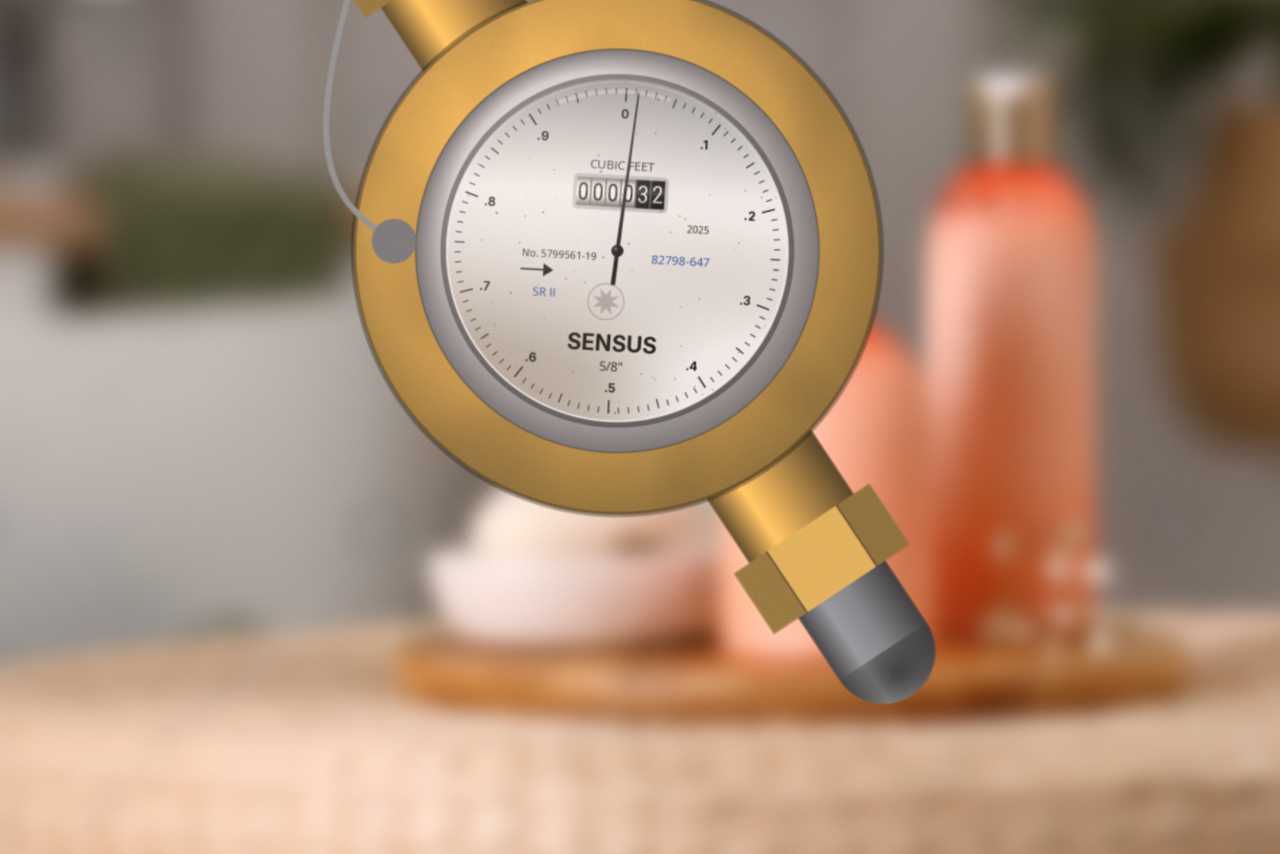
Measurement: 32.01,ft³
